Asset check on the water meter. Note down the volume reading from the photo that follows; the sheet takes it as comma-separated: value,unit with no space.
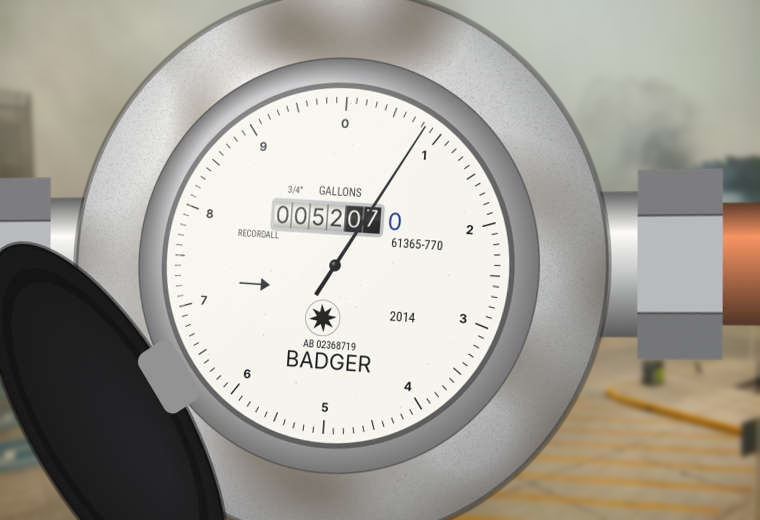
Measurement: 52070.8,gal
